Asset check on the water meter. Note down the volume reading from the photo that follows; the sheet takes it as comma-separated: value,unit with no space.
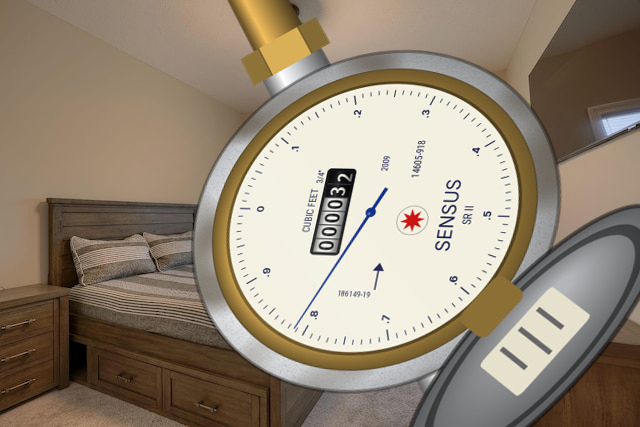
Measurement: 31.81,ft³
